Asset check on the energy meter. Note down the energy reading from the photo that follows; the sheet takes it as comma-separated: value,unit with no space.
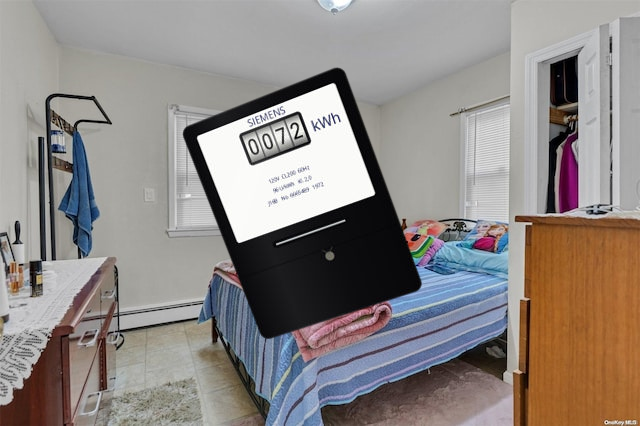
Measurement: 72,kWh
